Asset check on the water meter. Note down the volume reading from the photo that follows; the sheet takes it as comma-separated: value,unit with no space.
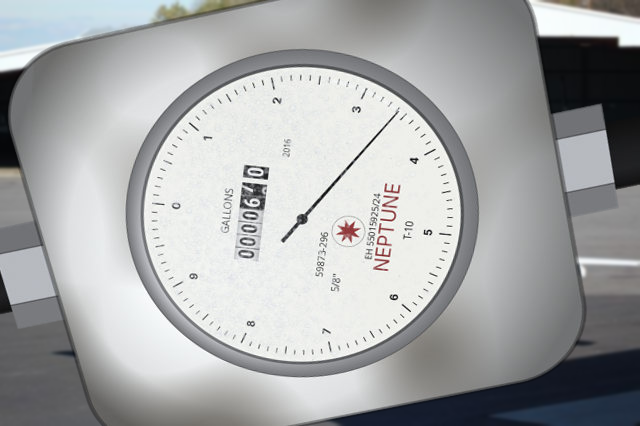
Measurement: 673.4,gal
